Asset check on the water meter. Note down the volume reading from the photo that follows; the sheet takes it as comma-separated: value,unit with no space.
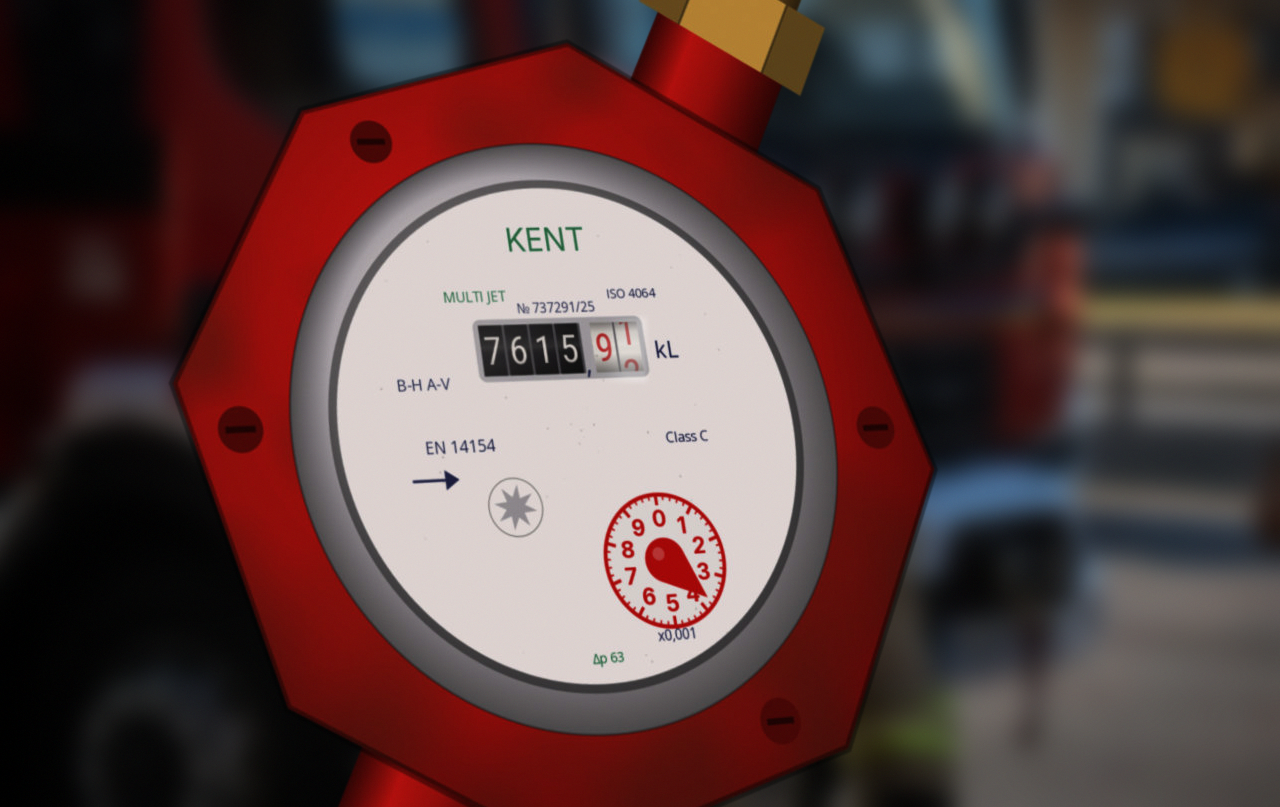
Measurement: 7615.913,kL
